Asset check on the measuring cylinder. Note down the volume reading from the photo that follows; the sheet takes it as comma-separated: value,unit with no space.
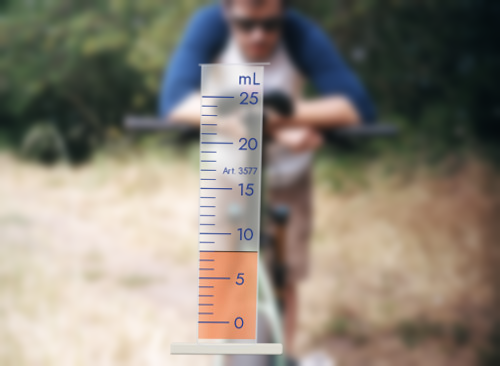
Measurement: 8,mL
